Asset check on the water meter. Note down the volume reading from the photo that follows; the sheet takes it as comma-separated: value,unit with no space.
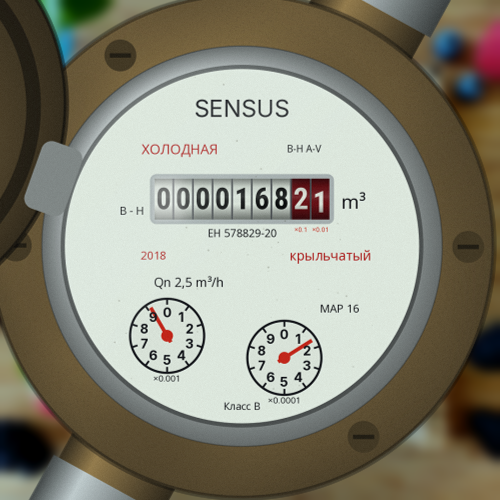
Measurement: 168.2091,m³
